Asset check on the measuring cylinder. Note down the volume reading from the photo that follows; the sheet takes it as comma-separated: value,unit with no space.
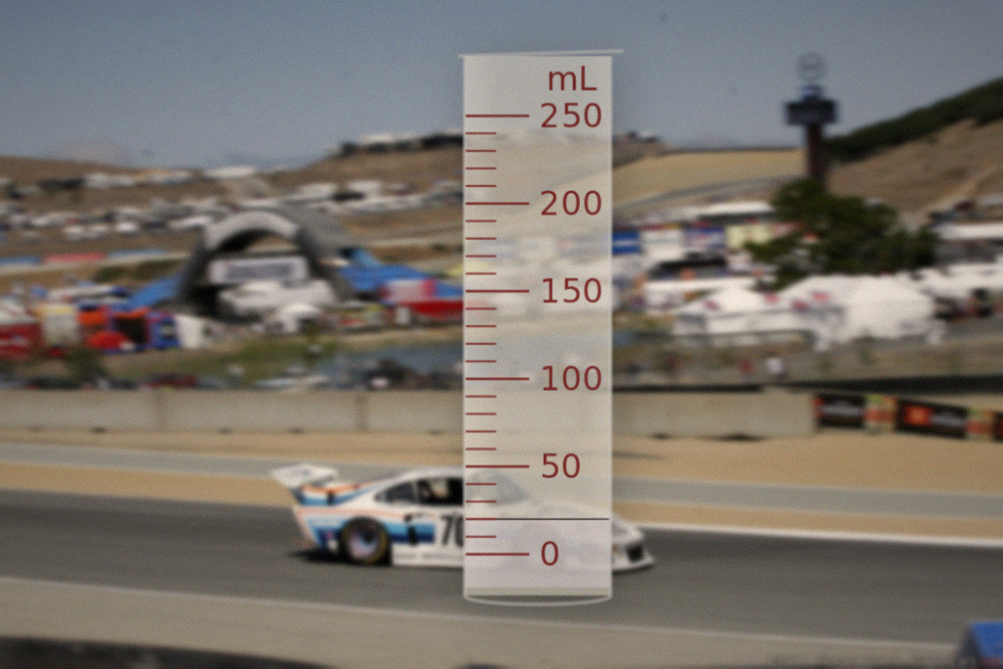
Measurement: 20,mL
